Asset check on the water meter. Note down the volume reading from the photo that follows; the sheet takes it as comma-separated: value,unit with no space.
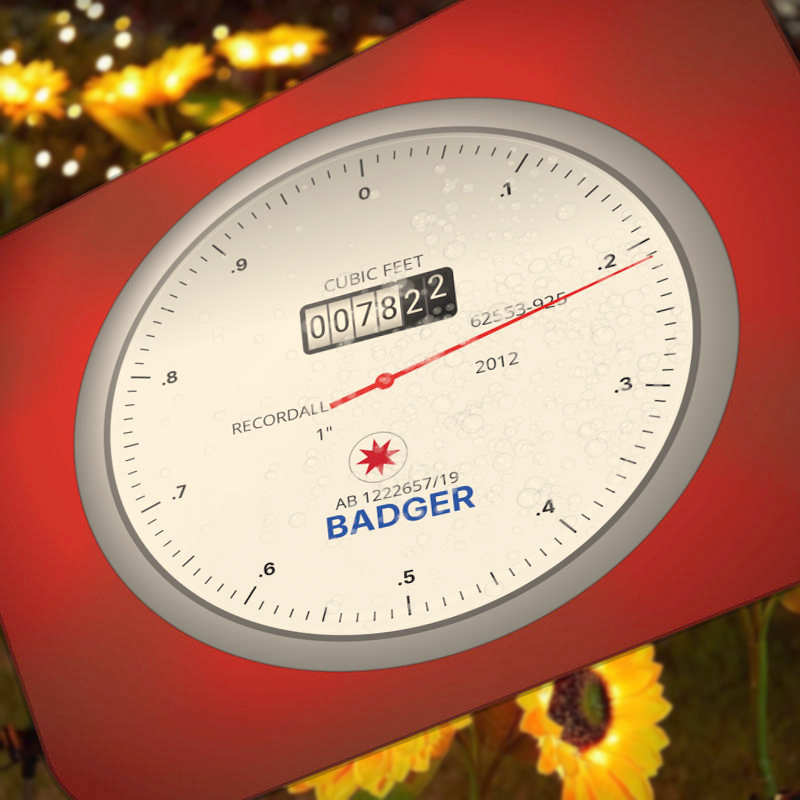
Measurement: 7822.21,ft³
